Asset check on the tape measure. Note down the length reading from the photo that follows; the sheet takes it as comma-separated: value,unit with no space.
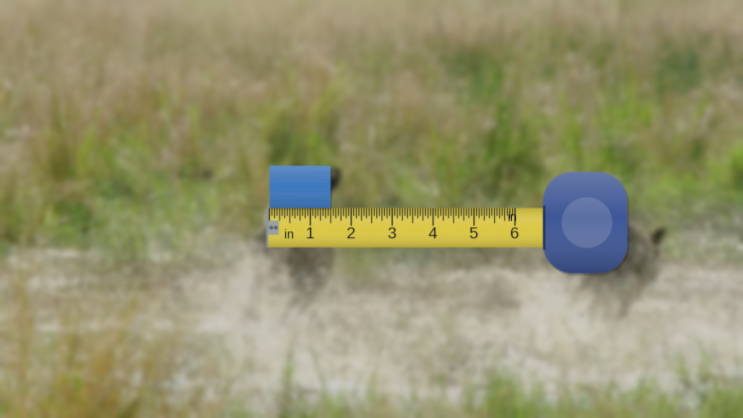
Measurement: 1.5,in
